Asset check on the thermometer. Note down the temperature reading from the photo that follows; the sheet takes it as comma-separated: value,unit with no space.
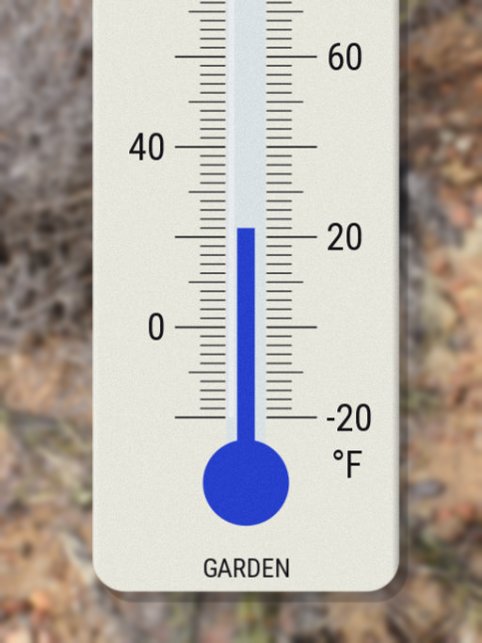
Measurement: 22,°F
